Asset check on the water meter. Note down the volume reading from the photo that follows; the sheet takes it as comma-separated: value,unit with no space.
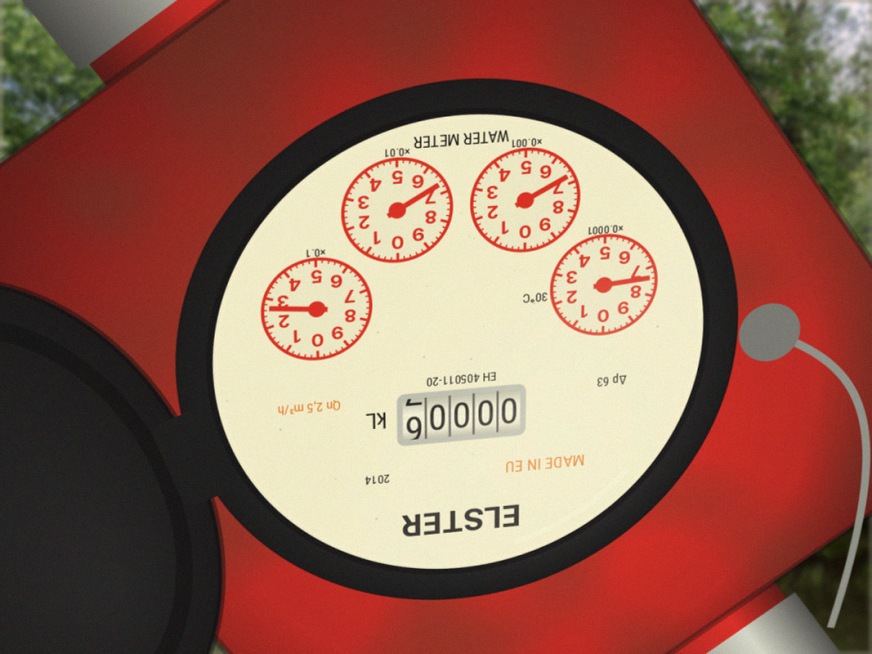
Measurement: 6.2667,kL
